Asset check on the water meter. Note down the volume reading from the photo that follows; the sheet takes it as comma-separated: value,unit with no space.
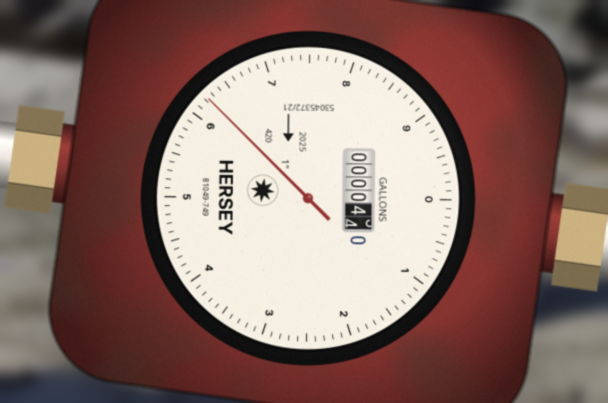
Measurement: 436.2,gal
